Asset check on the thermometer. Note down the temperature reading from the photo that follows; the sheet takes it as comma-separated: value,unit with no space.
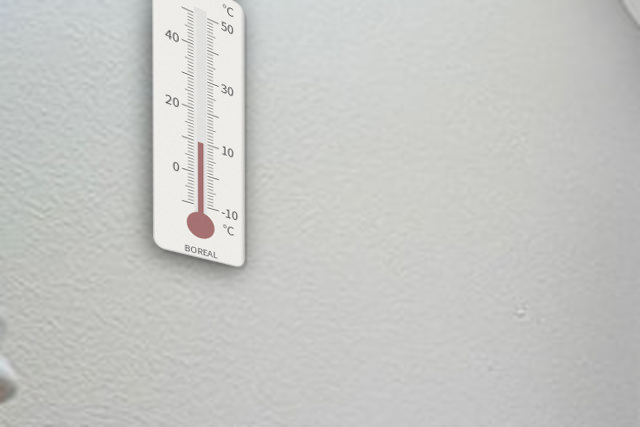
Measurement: 10,°C
